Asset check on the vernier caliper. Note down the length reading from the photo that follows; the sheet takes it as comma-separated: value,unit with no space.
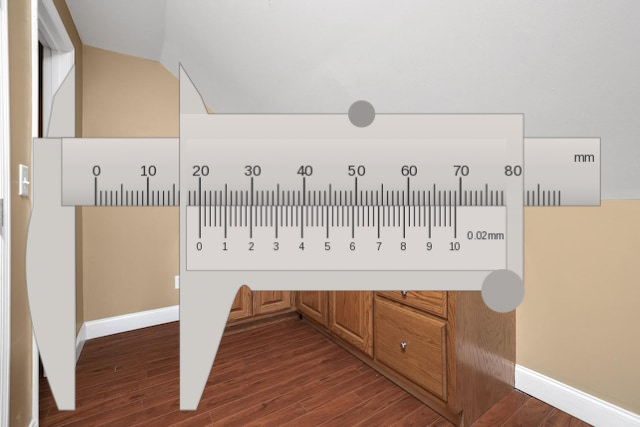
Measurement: 20.0,mm
